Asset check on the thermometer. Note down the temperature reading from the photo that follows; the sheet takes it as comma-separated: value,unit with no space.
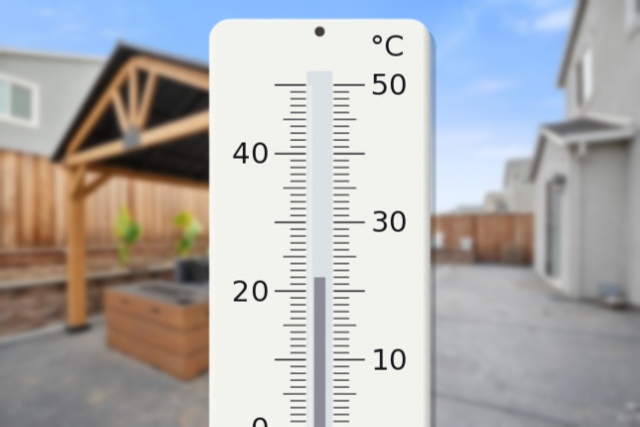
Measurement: 22,°C
